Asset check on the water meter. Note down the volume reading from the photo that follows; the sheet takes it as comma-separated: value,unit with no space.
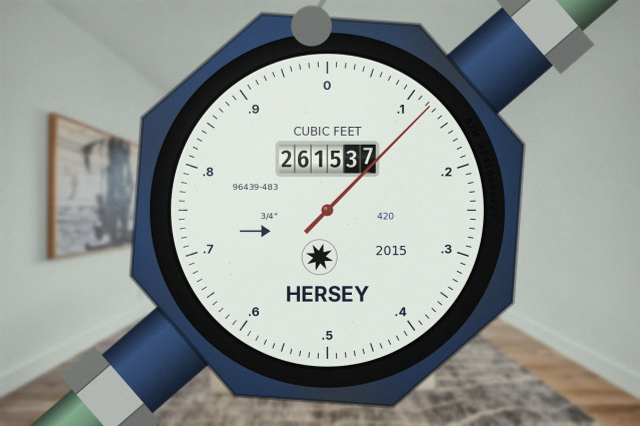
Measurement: 261537.12,ft³
